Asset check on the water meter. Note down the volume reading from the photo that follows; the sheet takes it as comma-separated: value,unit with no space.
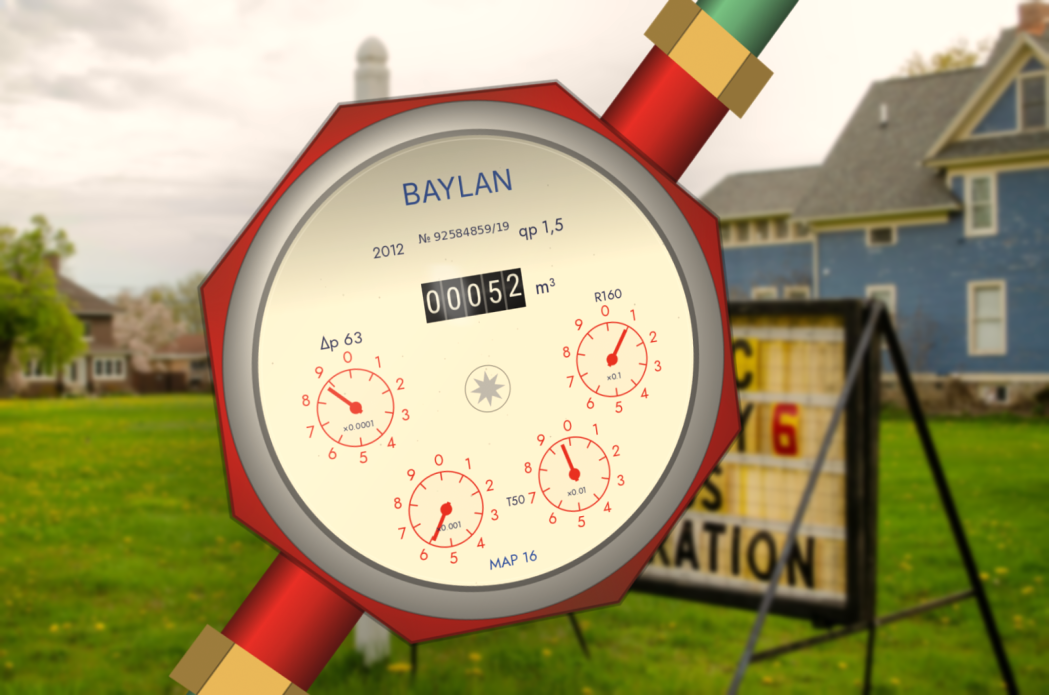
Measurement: 52.0958,m³
